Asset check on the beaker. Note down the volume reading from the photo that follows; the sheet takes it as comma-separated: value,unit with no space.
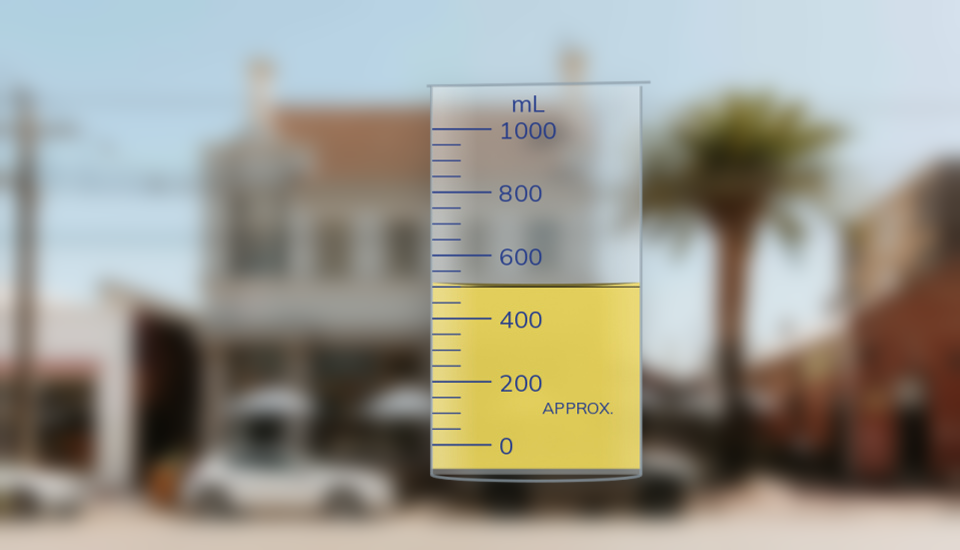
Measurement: 500,mL
